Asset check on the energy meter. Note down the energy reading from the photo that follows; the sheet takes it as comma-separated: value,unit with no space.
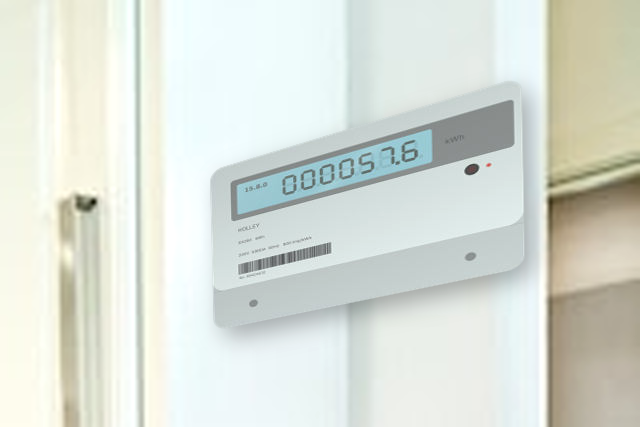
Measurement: 57.6,kWh
